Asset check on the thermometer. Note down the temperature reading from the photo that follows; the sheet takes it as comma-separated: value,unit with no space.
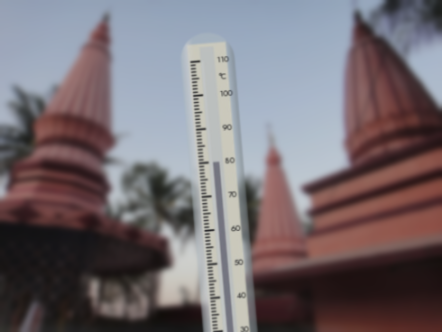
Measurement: 80,°C
